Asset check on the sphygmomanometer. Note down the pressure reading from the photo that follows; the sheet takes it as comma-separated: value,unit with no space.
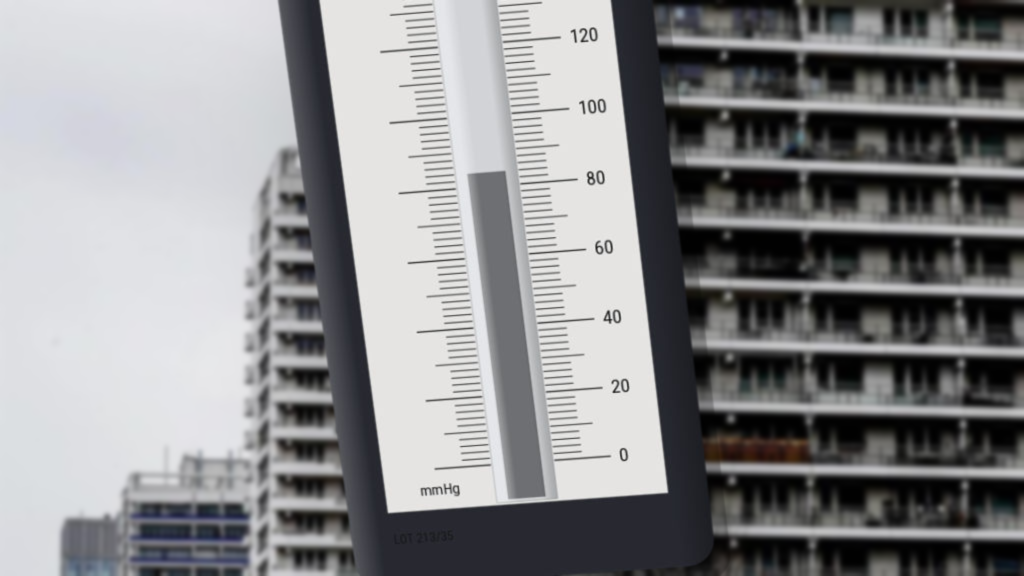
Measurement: 84,mmHg
